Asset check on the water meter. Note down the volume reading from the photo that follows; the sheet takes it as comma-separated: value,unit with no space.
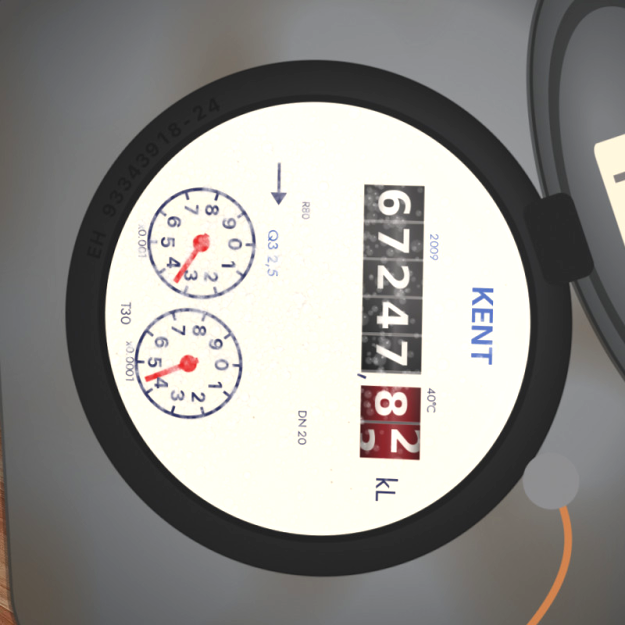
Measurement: 67247.8234,kL
